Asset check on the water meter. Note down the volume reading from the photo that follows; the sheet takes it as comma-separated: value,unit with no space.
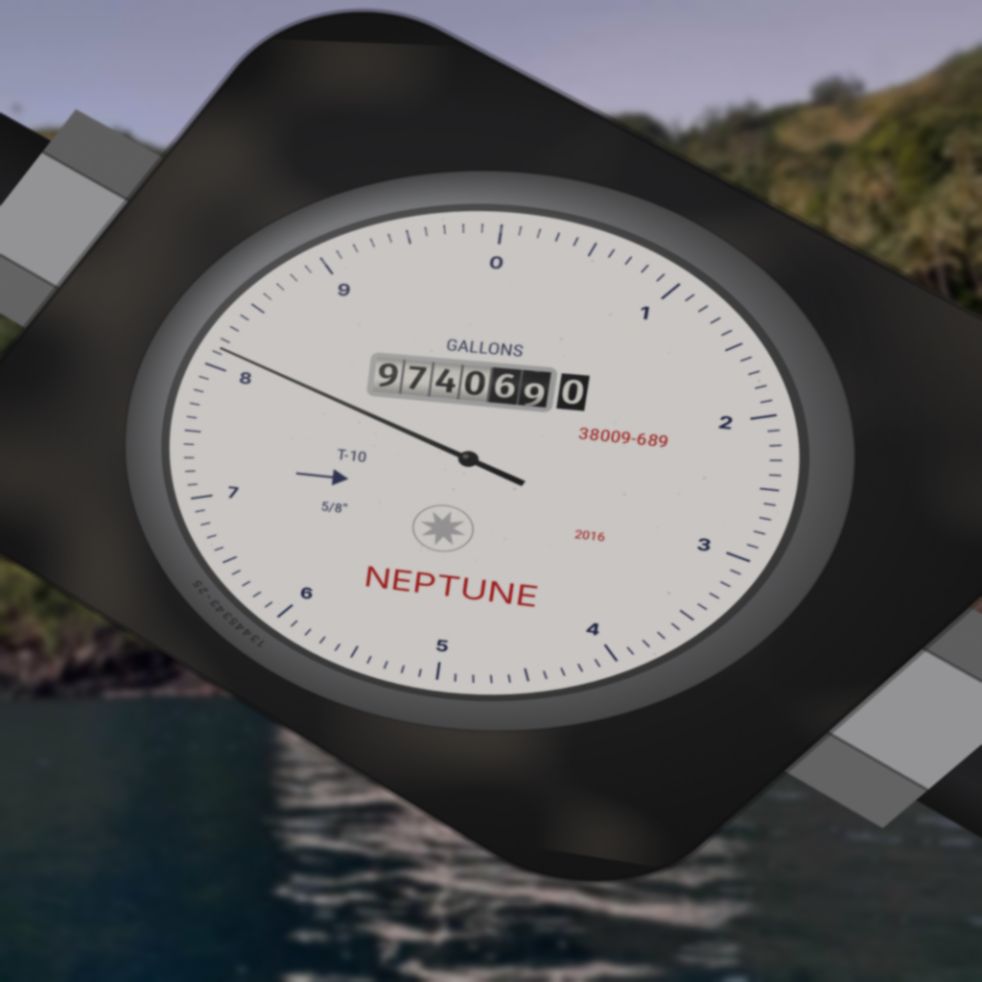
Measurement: 9740688.1,gal
